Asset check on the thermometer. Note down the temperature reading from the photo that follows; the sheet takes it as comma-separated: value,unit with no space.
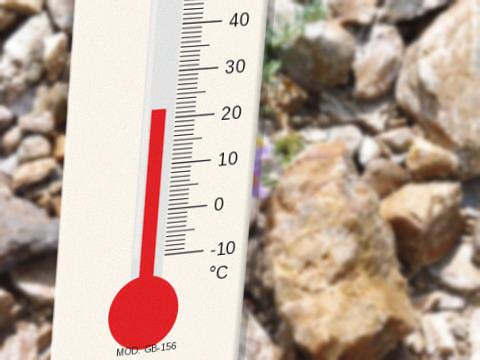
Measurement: 22,°C
